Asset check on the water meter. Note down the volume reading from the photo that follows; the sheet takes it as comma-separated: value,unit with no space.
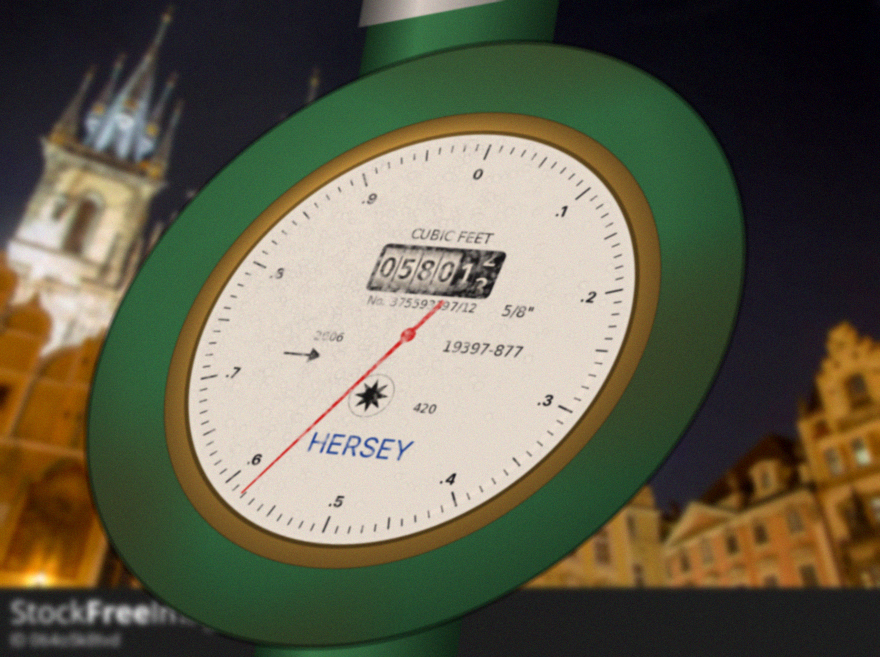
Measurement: 58012.58,ft³
